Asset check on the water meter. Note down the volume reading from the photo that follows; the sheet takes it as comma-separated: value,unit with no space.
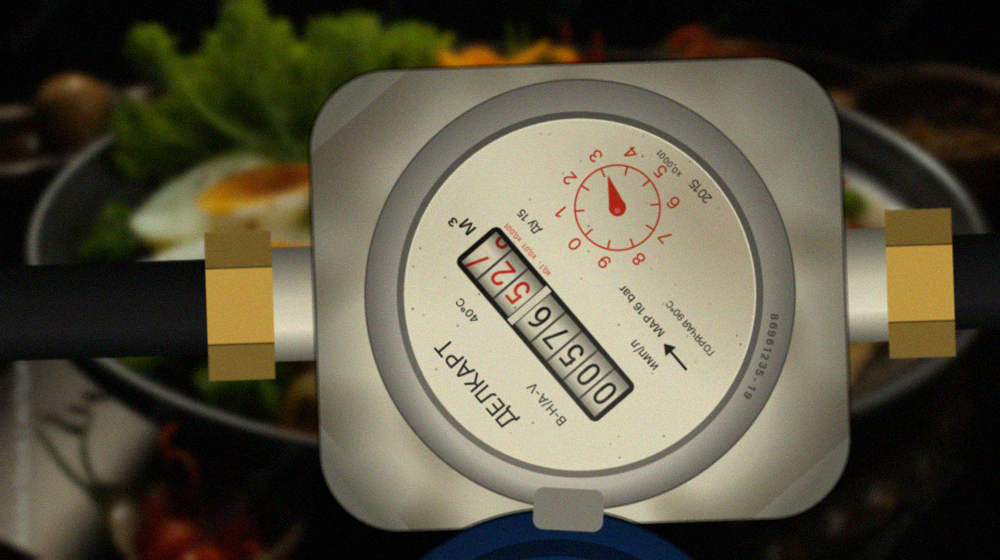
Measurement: 576.5273,m³
